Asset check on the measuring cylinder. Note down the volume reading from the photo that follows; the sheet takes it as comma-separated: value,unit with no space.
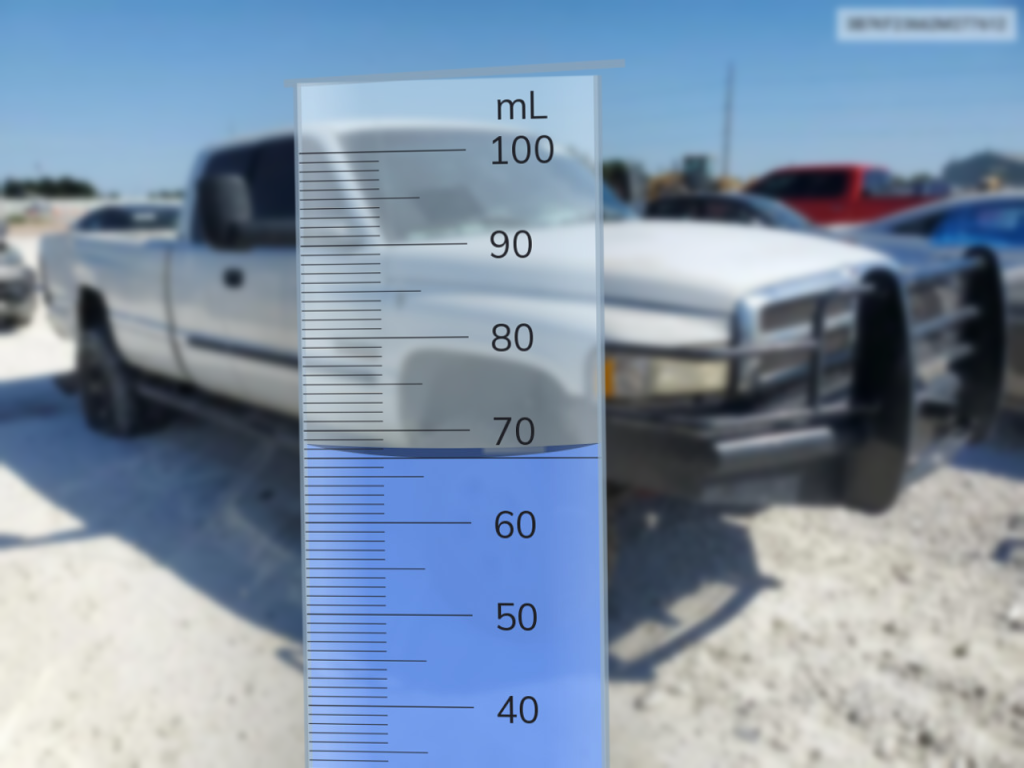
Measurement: 67,mL
